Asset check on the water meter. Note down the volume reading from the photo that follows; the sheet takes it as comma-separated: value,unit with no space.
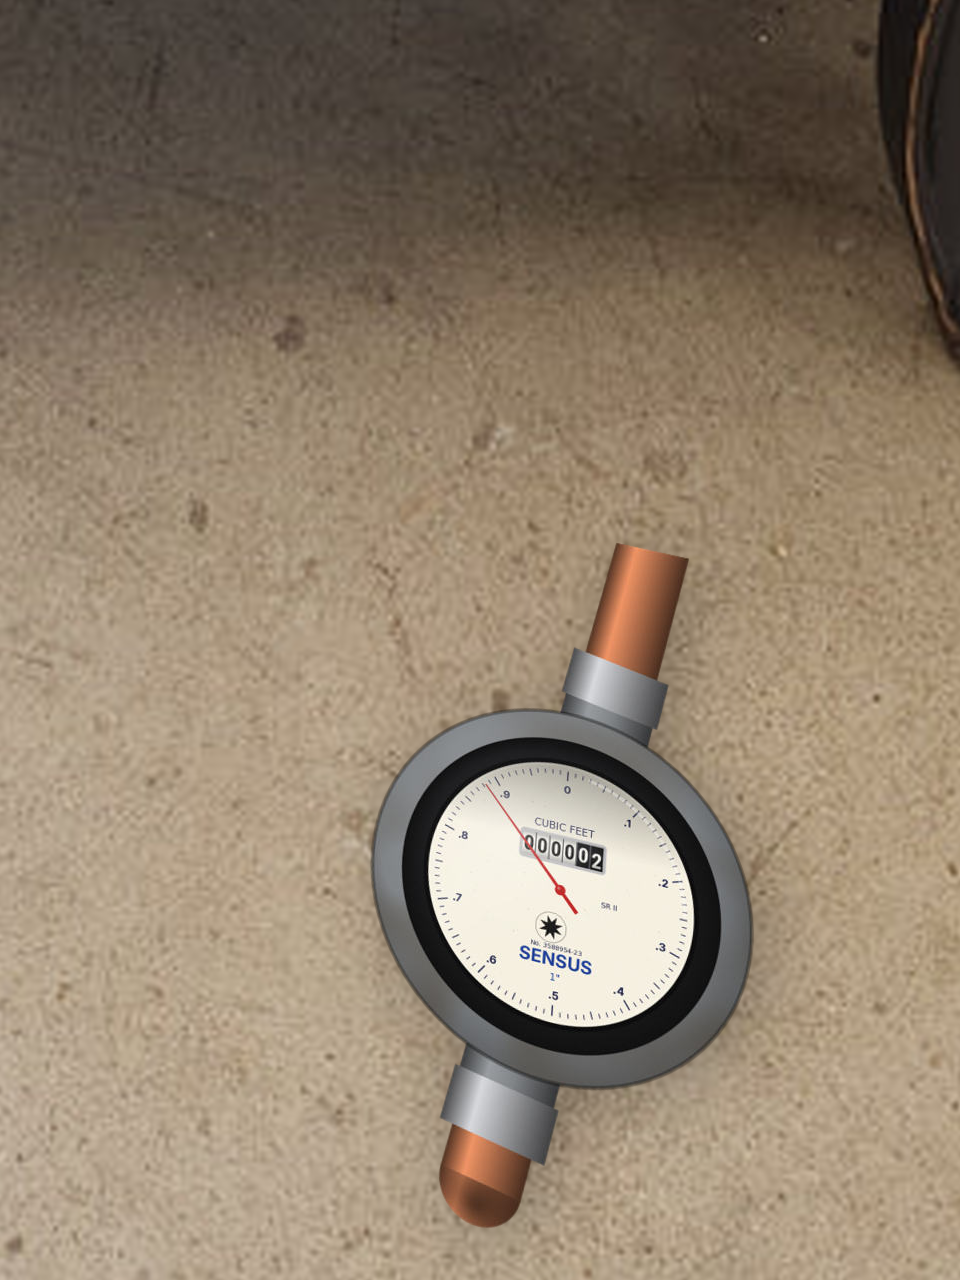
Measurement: 1.88,ft³
